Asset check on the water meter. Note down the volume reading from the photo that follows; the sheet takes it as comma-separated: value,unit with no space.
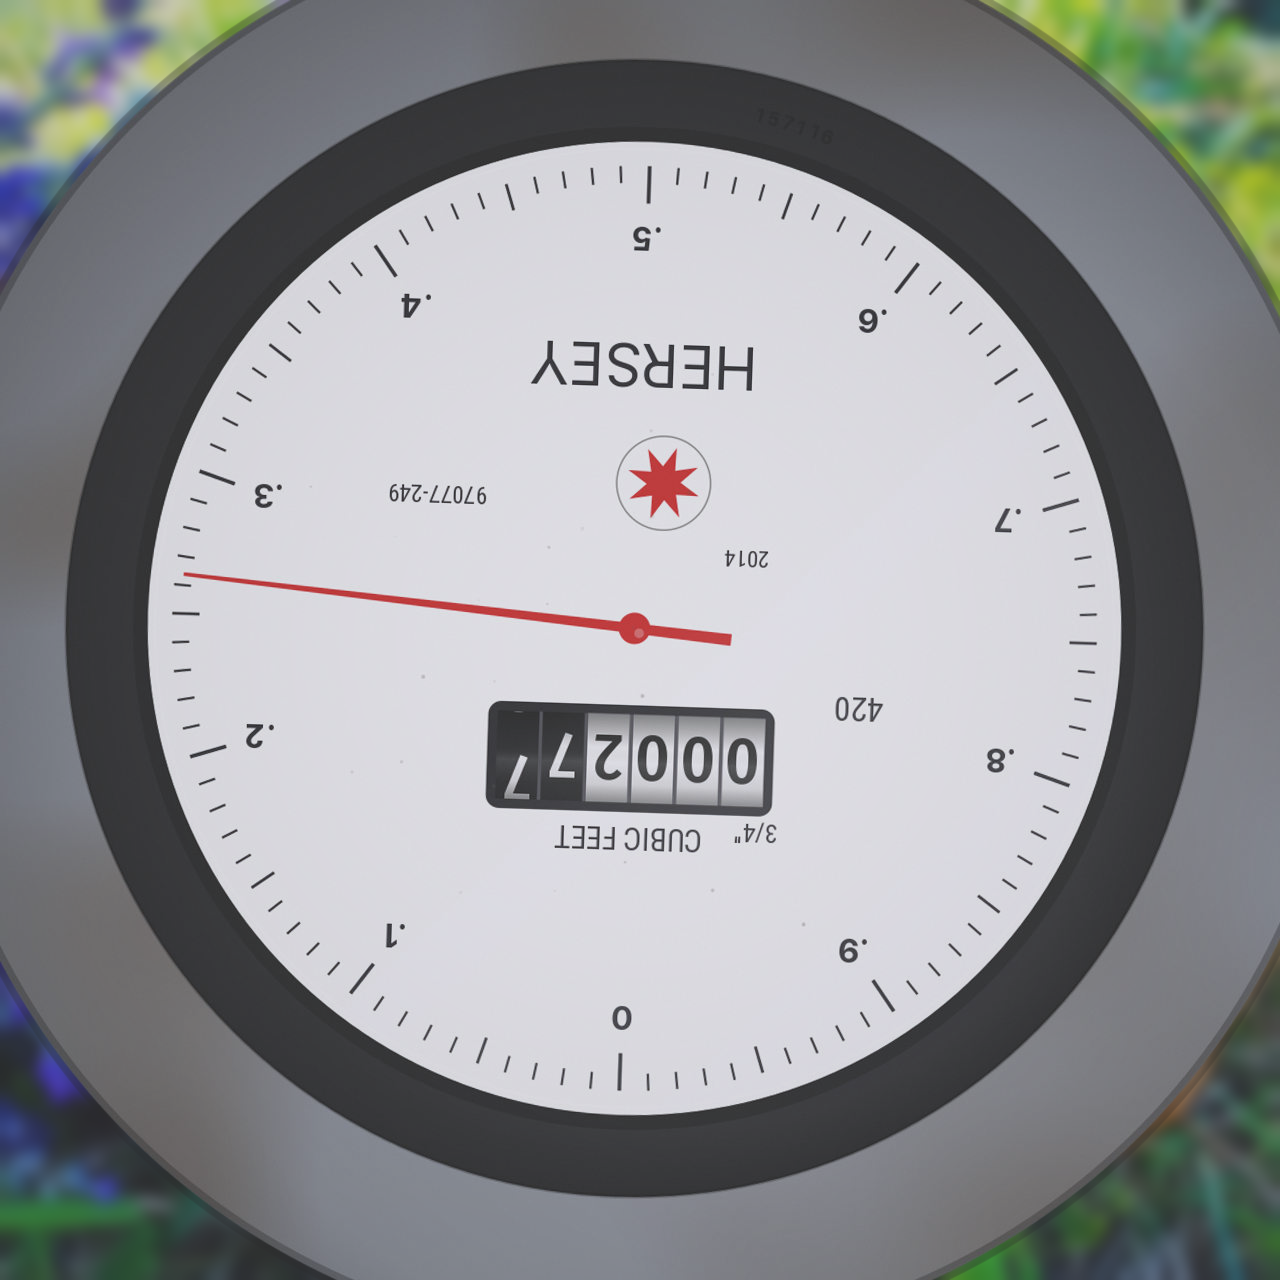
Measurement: 277.26,ft³
